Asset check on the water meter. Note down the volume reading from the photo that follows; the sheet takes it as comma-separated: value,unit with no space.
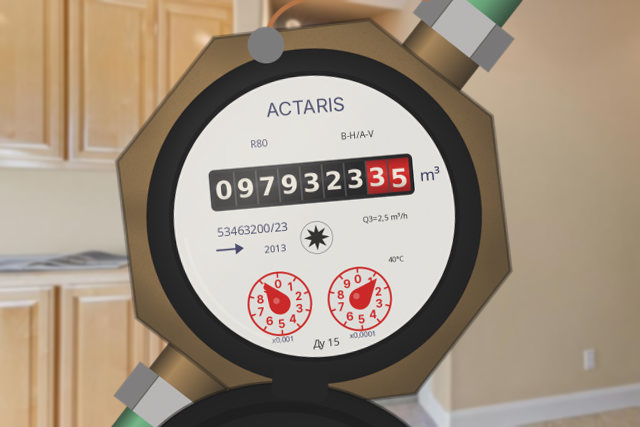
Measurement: 979323.3491,m³
